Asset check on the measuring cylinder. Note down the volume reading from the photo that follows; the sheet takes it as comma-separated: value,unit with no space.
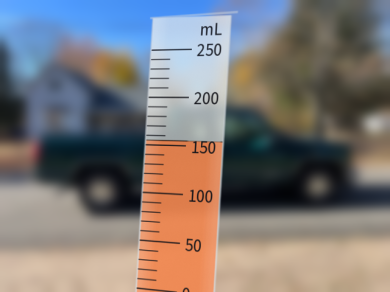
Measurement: 155,mL
